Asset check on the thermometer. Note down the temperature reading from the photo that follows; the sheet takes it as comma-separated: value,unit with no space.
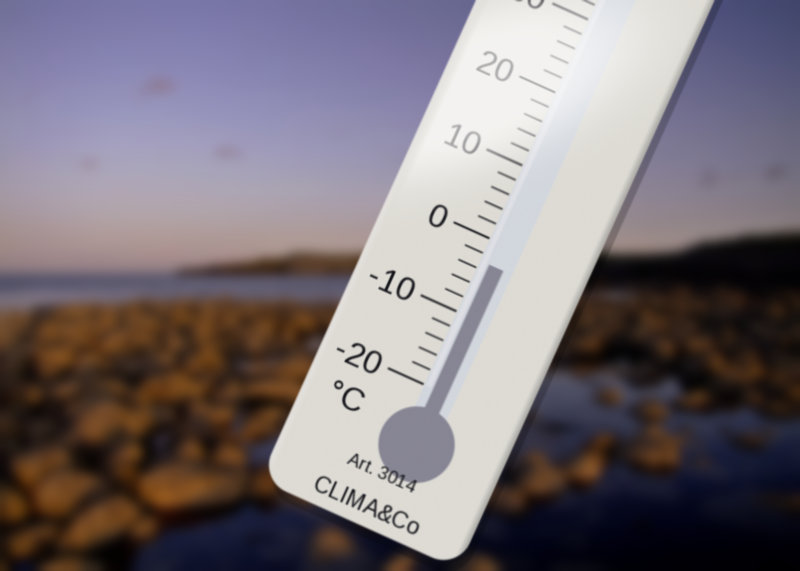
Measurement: -3,°C
